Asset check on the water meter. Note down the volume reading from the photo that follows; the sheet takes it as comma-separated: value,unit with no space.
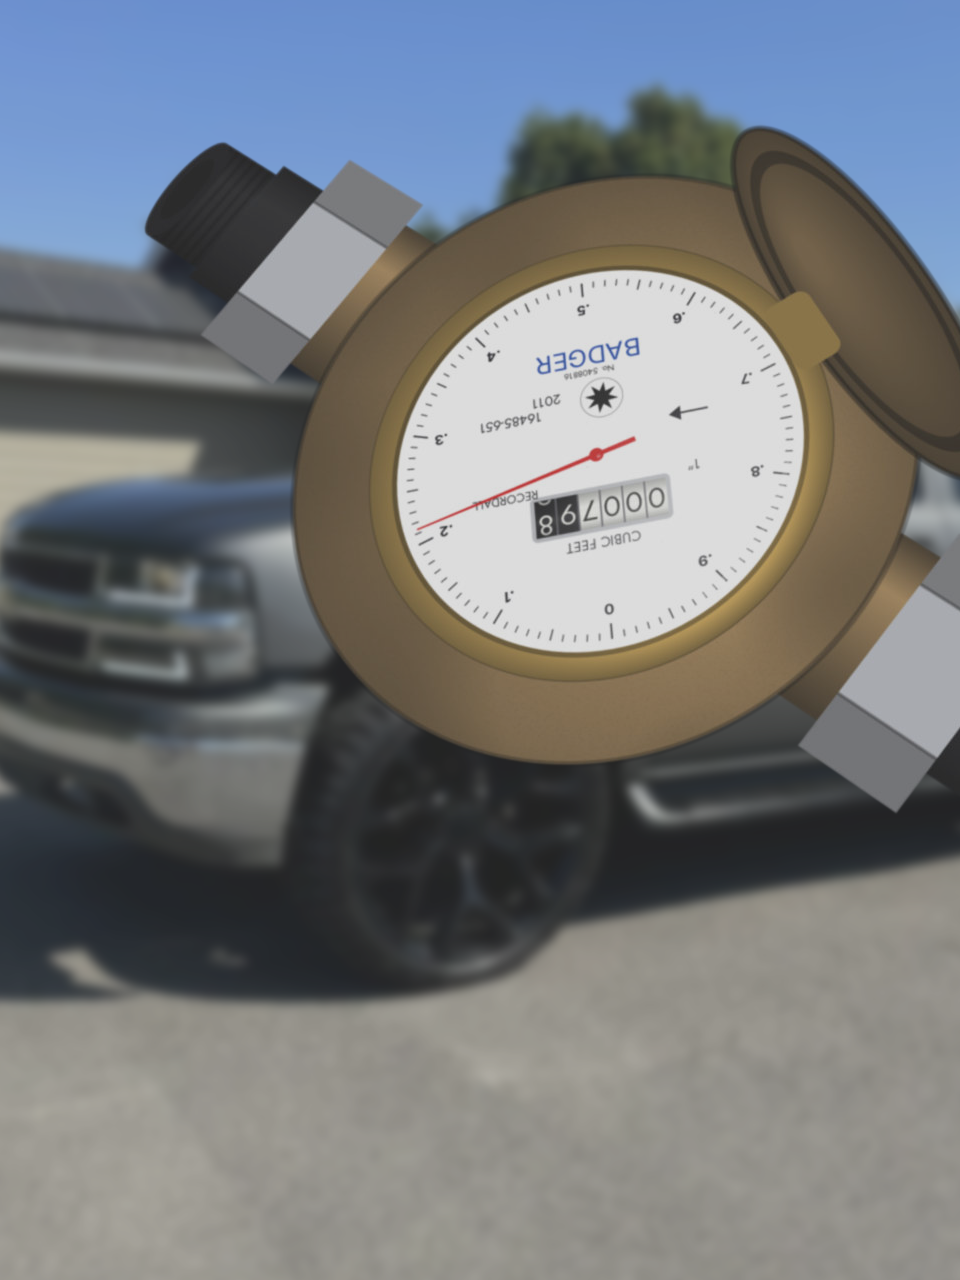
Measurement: 798.21,ft³
